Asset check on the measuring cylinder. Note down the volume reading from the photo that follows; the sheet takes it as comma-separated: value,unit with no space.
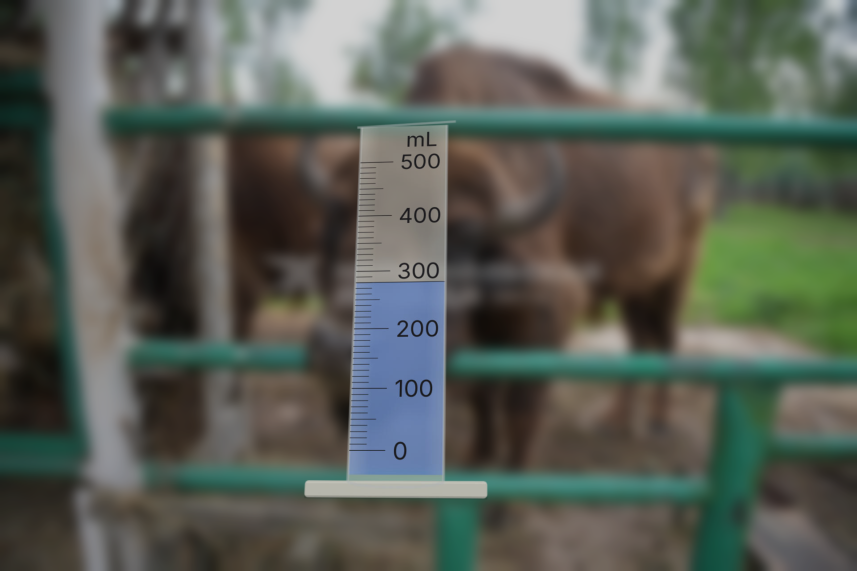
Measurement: 280,mL
